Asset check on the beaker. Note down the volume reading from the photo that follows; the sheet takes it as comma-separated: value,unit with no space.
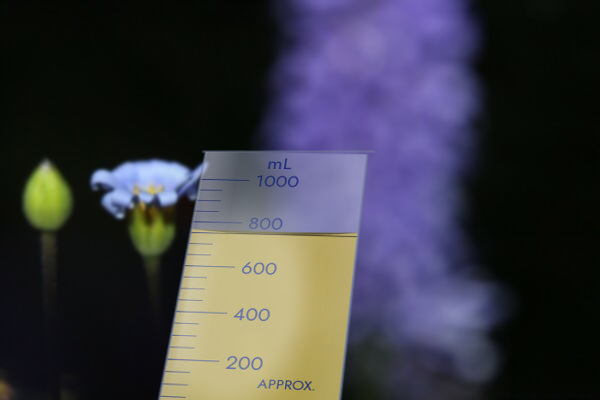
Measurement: 750,mL
